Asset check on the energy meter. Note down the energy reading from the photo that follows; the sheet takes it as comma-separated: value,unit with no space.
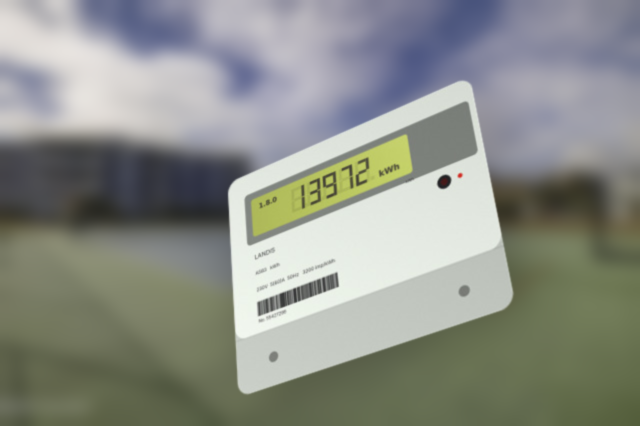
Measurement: 13972,kWh
